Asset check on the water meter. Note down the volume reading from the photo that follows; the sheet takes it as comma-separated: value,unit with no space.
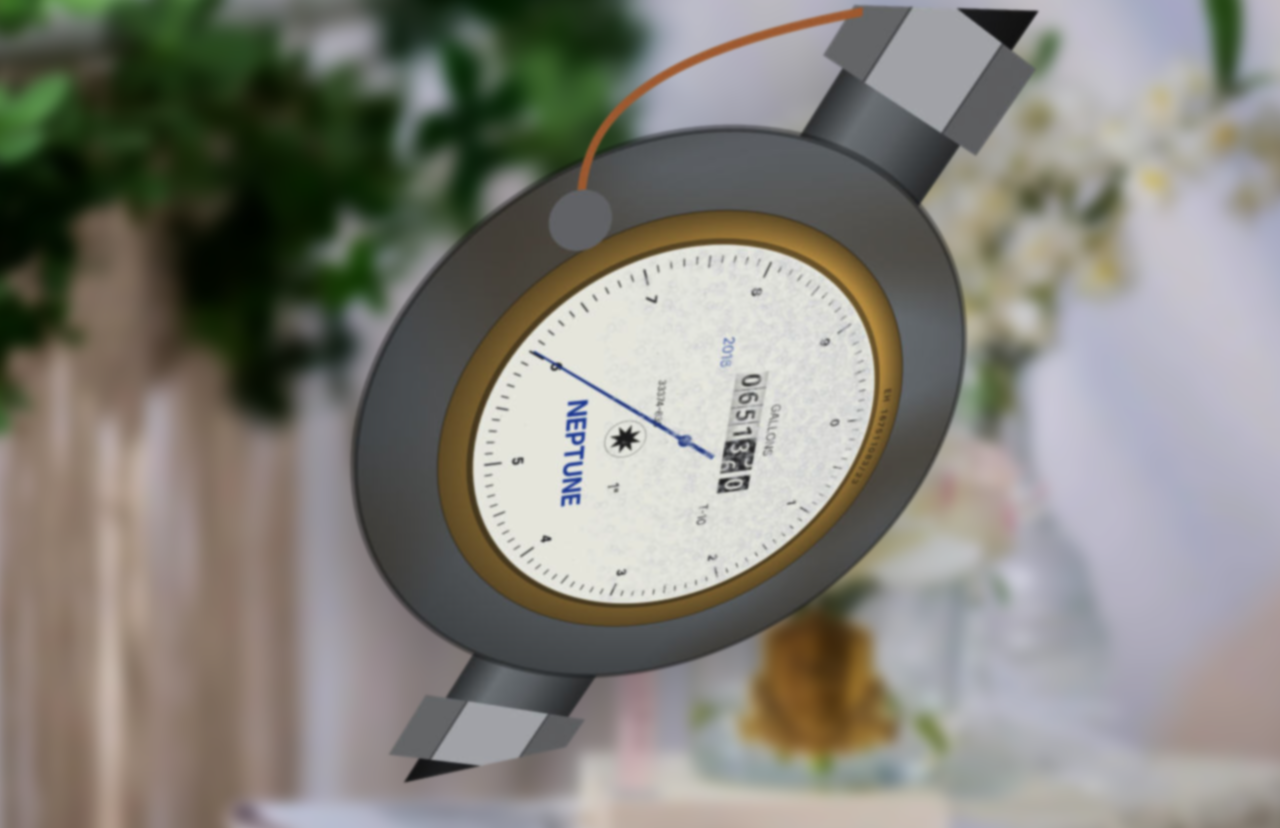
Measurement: 651356.0,gal
